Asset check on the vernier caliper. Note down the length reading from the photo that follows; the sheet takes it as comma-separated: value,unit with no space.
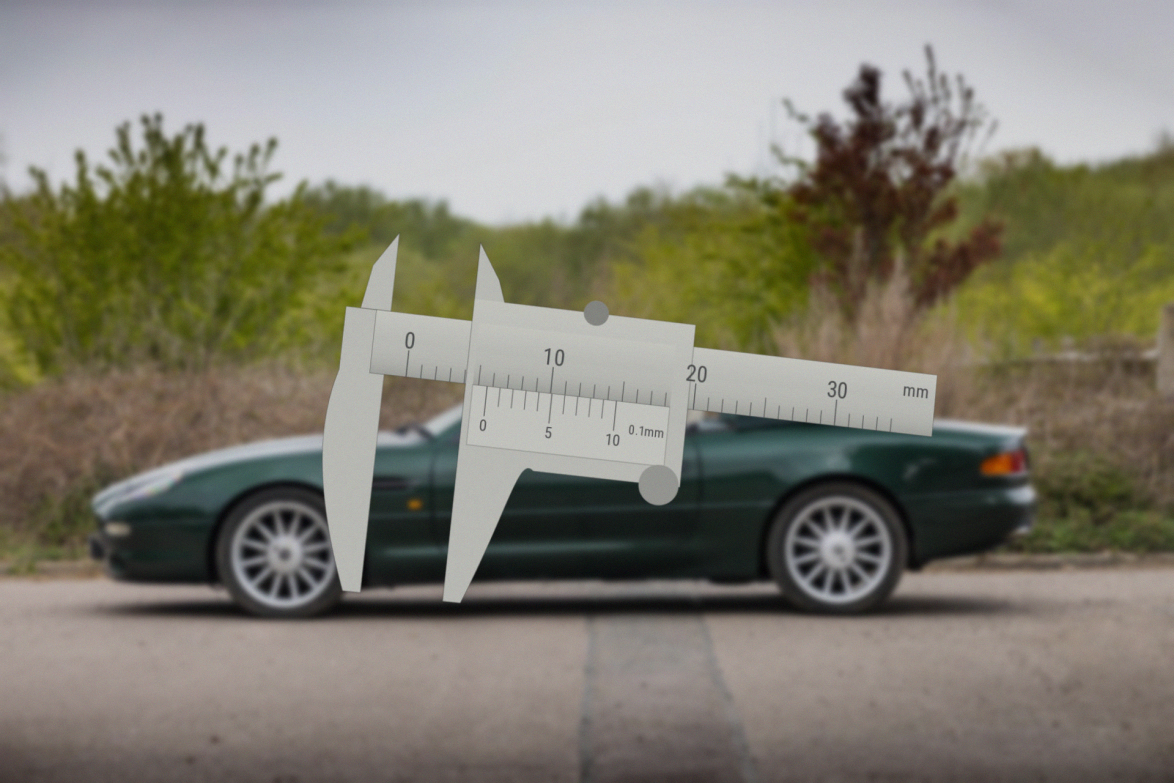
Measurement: 5.6,mm
